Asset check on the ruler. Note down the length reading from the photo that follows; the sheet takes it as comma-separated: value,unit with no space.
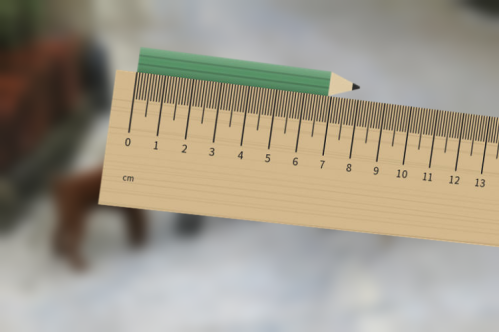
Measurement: 8,cm
